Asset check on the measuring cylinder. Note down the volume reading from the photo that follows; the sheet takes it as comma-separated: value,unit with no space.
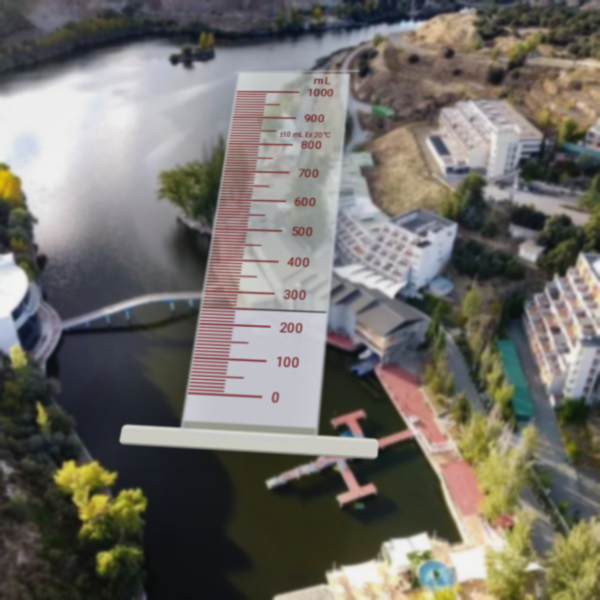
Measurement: 250,mL
